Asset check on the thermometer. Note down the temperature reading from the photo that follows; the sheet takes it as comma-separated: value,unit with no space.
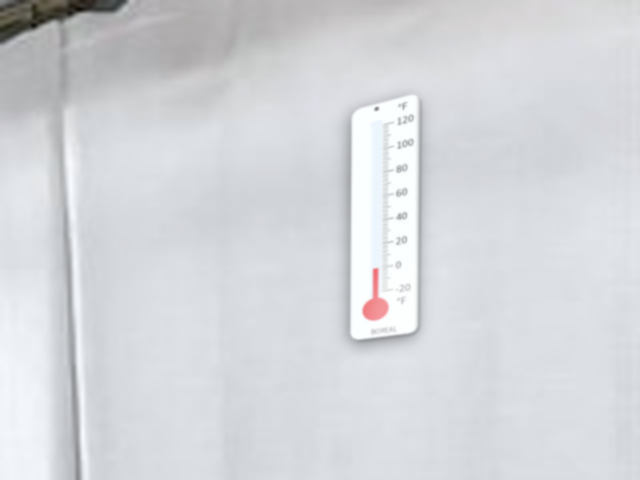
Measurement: 0,°F
